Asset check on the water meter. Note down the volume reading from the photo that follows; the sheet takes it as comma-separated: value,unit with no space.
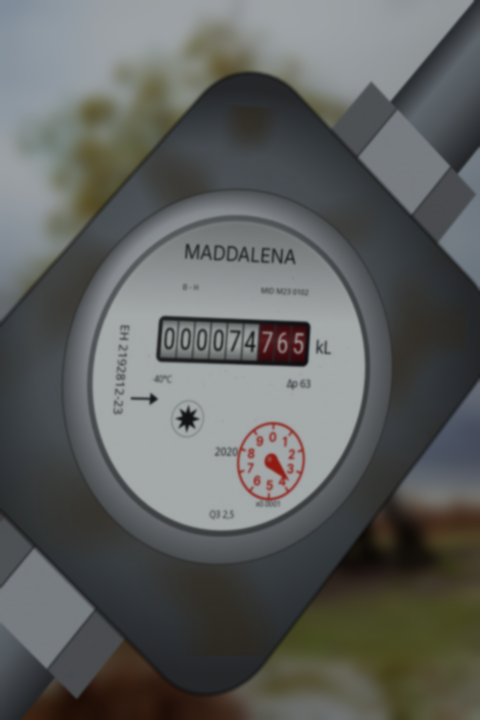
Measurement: 74.7653,kL
